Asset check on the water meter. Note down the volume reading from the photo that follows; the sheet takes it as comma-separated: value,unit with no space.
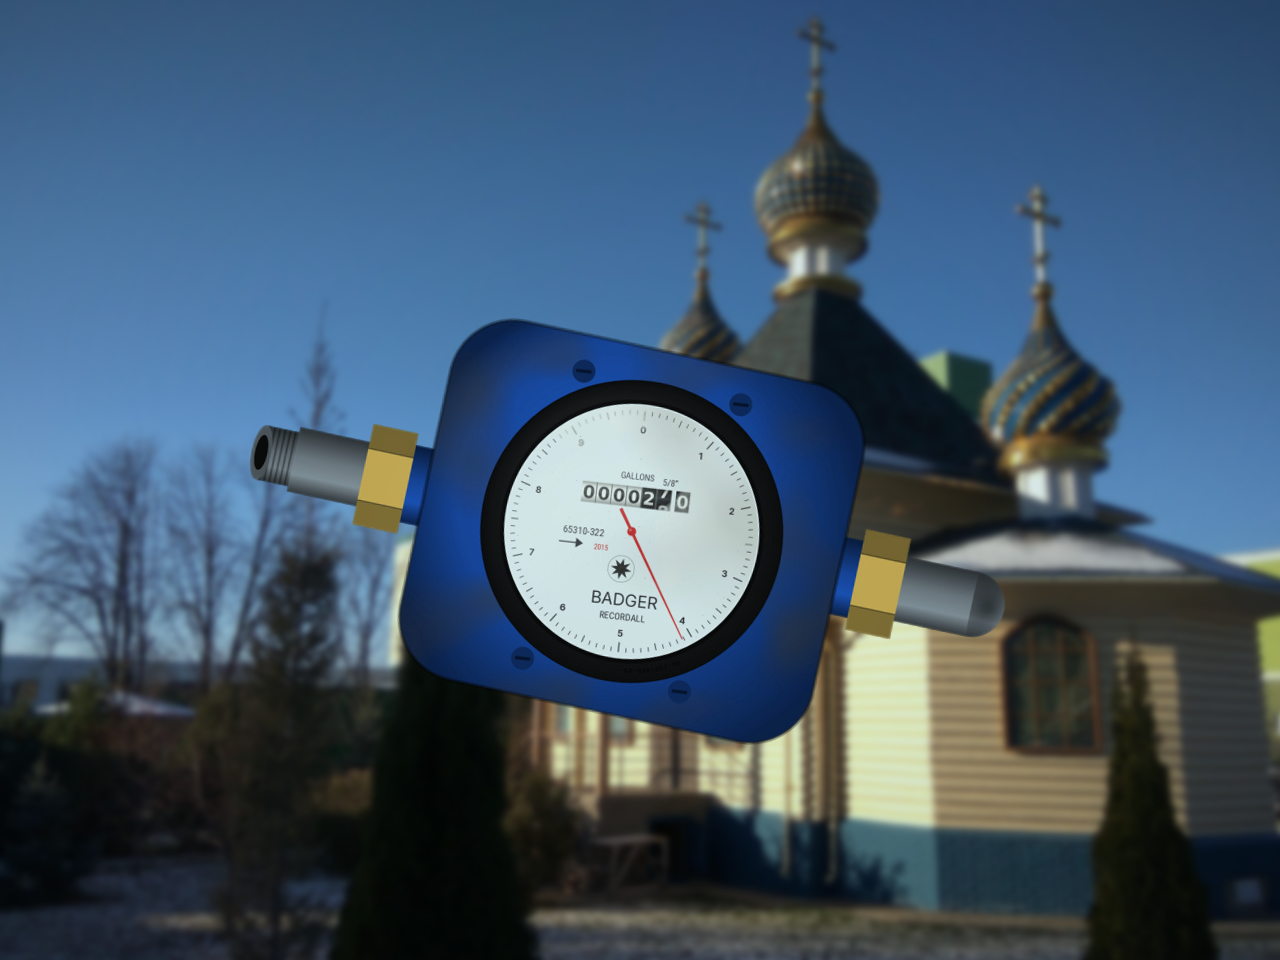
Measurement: 274.1,gal
